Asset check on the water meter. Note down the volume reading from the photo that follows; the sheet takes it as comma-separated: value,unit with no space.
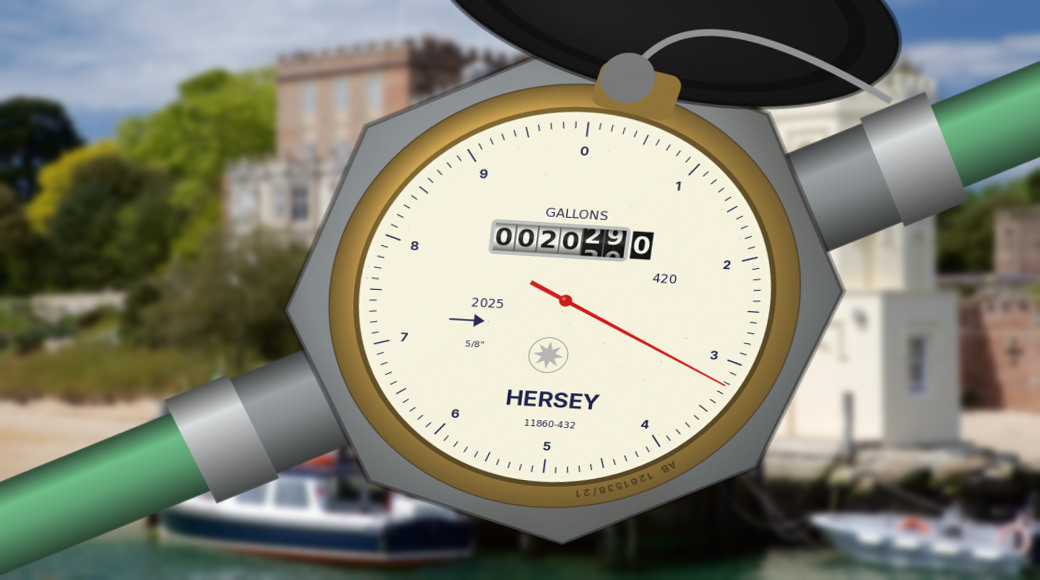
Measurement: 20293.2,gal
